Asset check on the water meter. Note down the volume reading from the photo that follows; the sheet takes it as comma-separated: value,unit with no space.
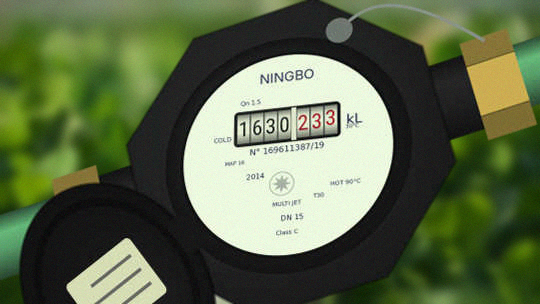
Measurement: 1630.233,kL
